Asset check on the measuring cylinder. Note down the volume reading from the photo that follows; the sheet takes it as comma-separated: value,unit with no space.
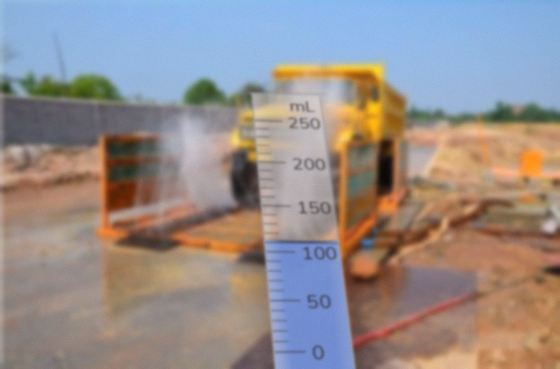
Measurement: 110,mL
